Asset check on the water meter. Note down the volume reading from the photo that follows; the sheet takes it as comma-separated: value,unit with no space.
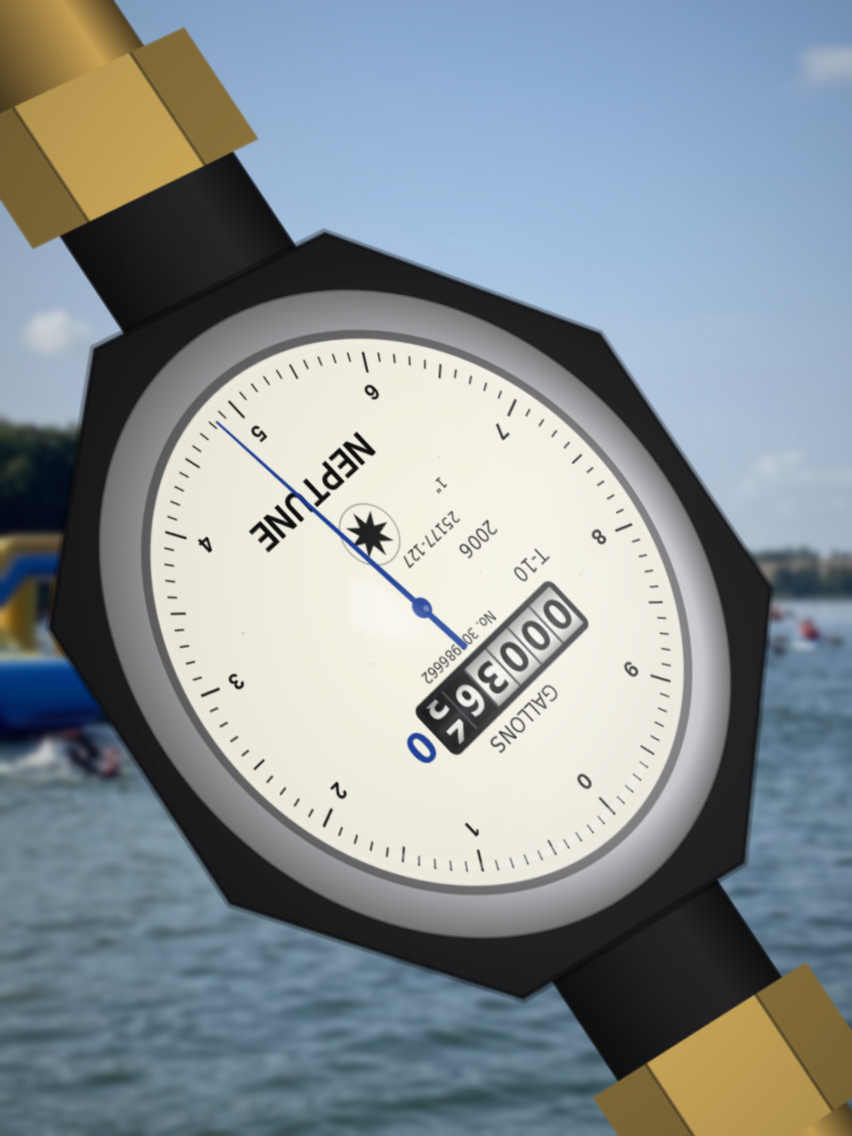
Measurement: 3624.8,gal
